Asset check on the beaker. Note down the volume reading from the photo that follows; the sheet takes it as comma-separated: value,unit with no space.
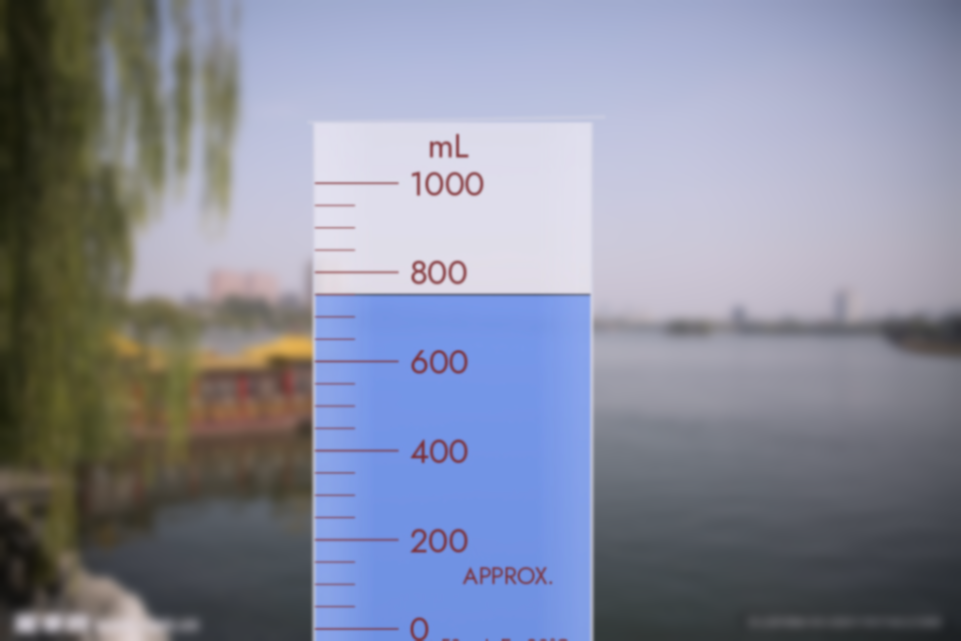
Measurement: 750,mL
